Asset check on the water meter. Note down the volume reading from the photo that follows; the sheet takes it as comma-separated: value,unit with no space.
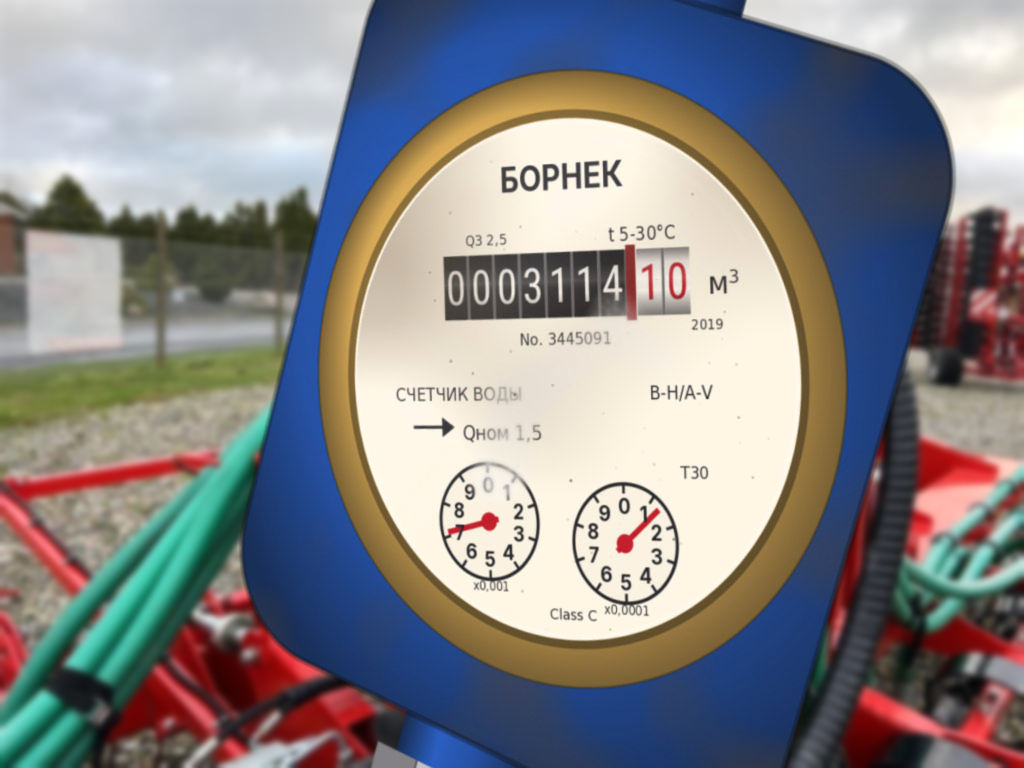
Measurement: 3114.1071,m³
